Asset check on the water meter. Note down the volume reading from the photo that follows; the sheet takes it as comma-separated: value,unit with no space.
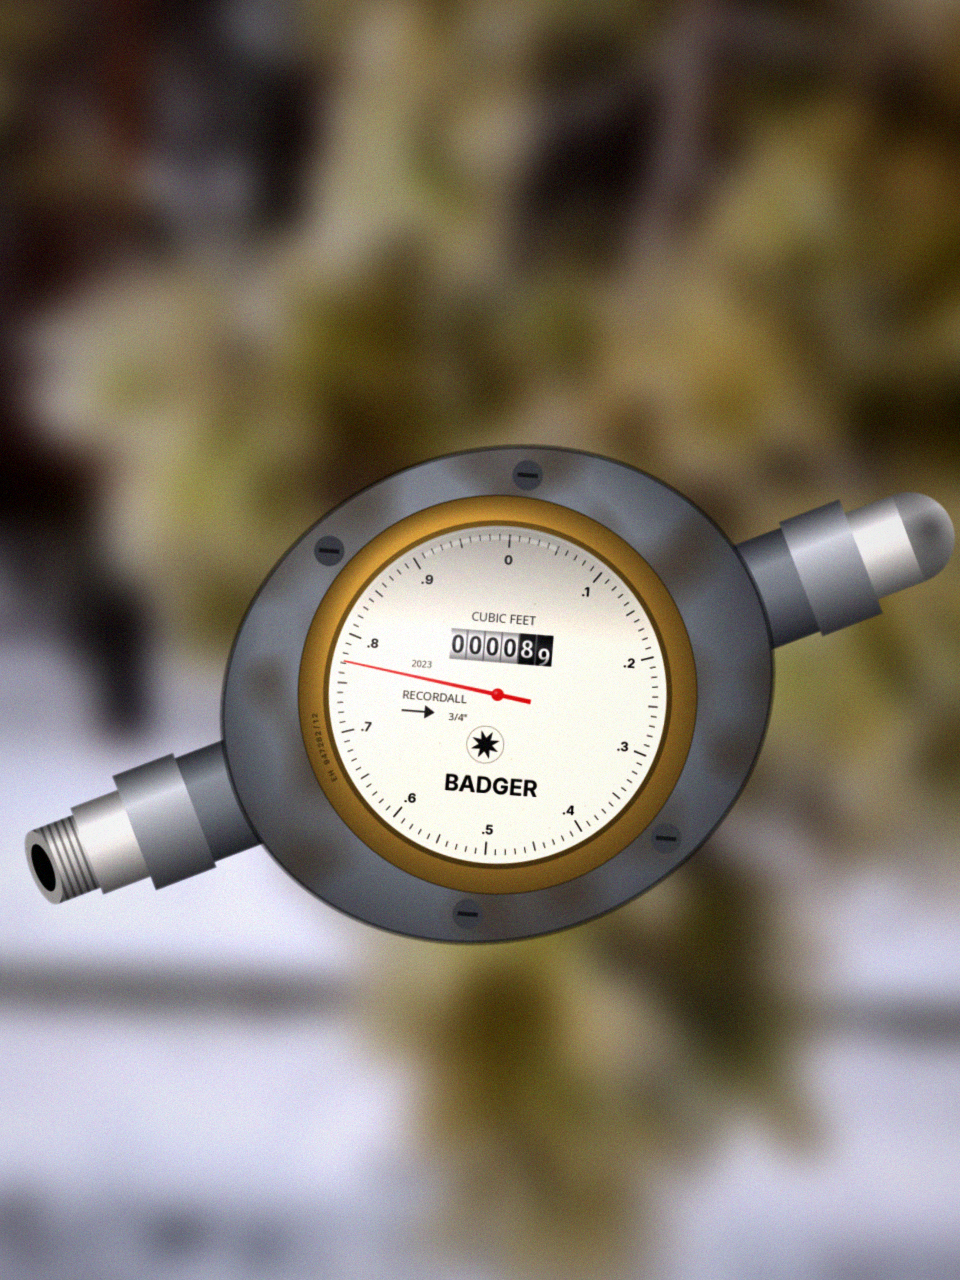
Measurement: 88.77,ft³
